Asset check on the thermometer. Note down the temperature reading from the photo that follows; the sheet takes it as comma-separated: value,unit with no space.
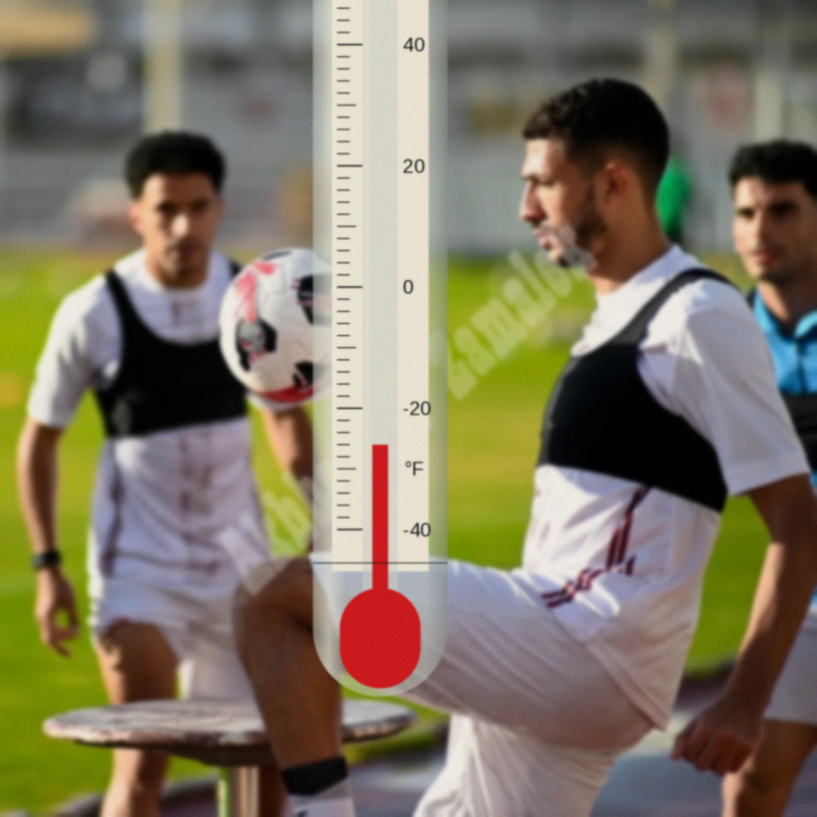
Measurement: -26,°F
